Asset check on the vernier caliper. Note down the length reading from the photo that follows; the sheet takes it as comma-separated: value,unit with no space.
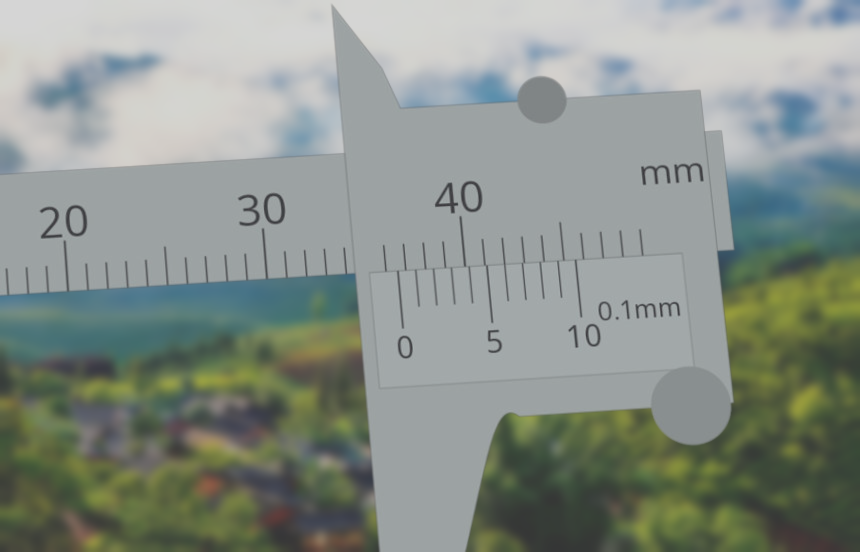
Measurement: 36.6,mm
